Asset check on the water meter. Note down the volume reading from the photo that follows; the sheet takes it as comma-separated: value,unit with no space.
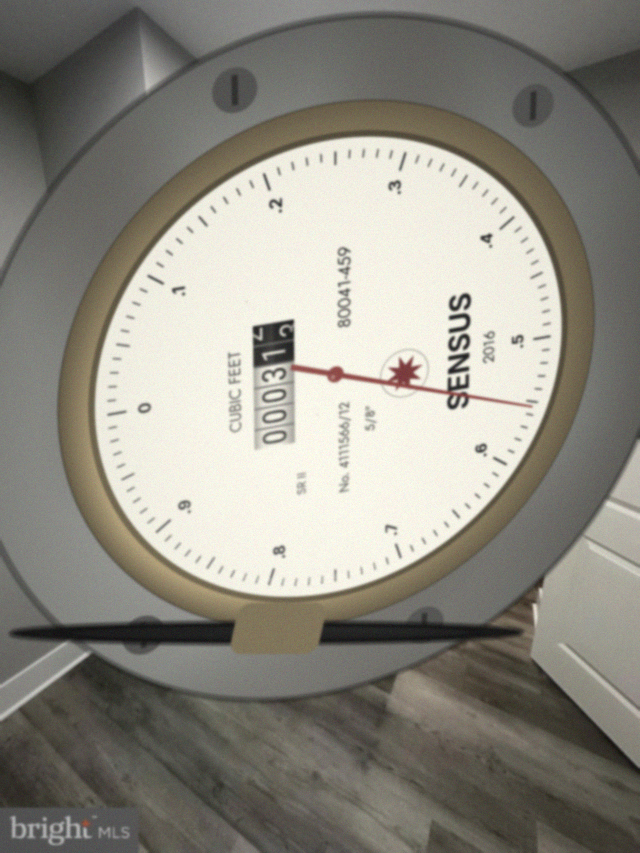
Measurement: 312.55,ft³
